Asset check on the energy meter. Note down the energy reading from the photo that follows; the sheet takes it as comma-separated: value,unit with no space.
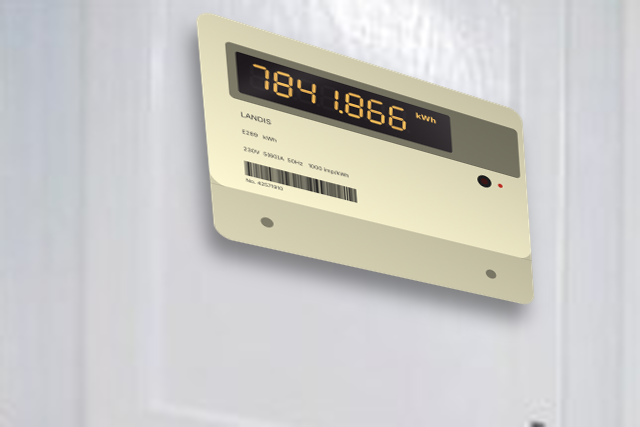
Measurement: 7841.866,kWh
